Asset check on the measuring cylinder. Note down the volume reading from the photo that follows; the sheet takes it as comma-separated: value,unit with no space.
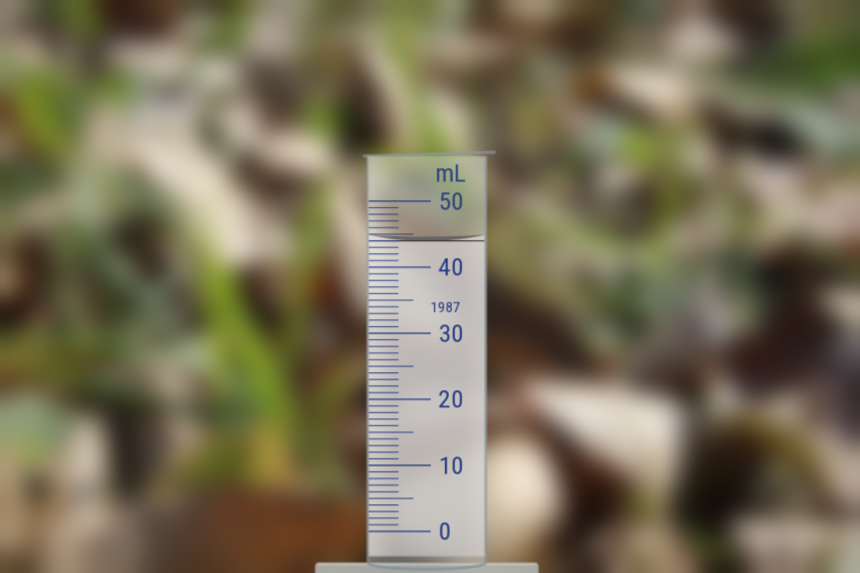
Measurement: 44,mL
